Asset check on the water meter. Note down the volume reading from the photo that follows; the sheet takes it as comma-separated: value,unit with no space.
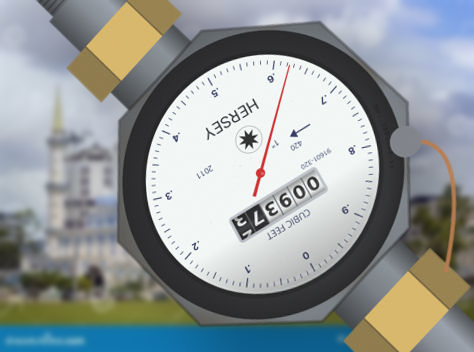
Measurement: 9372.62,ft³
